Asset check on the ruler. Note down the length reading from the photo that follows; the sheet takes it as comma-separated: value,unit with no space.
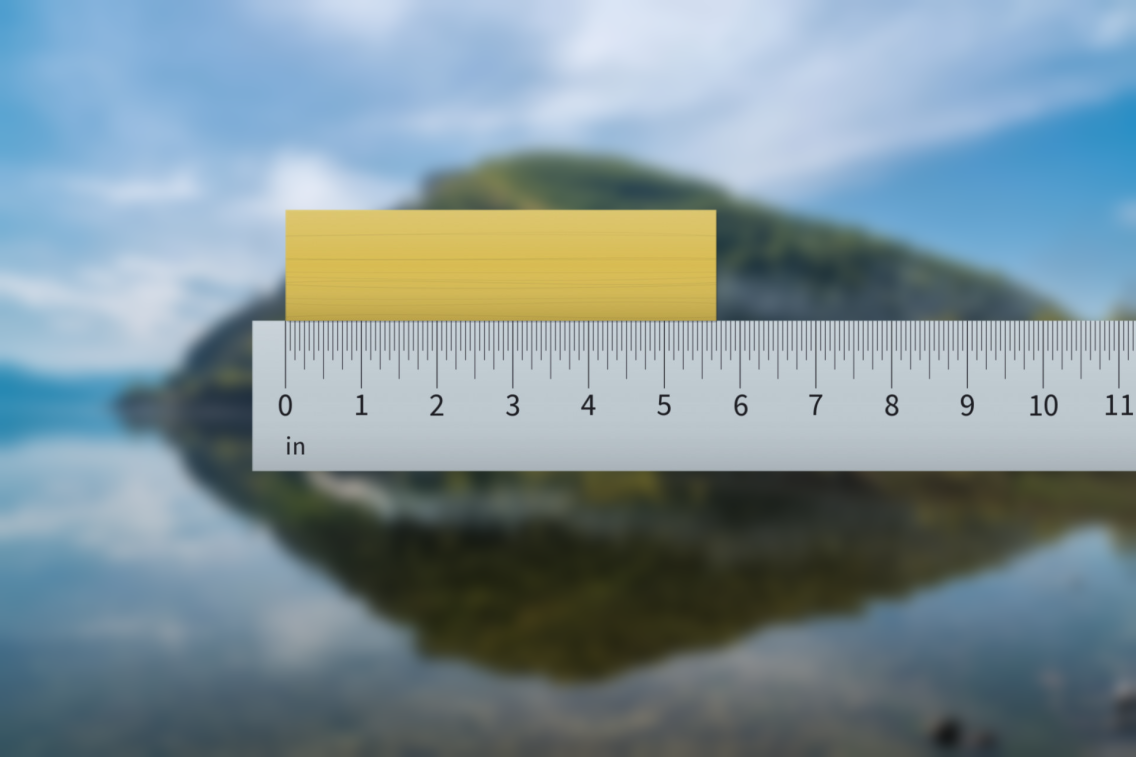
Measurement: 5.6875,in
